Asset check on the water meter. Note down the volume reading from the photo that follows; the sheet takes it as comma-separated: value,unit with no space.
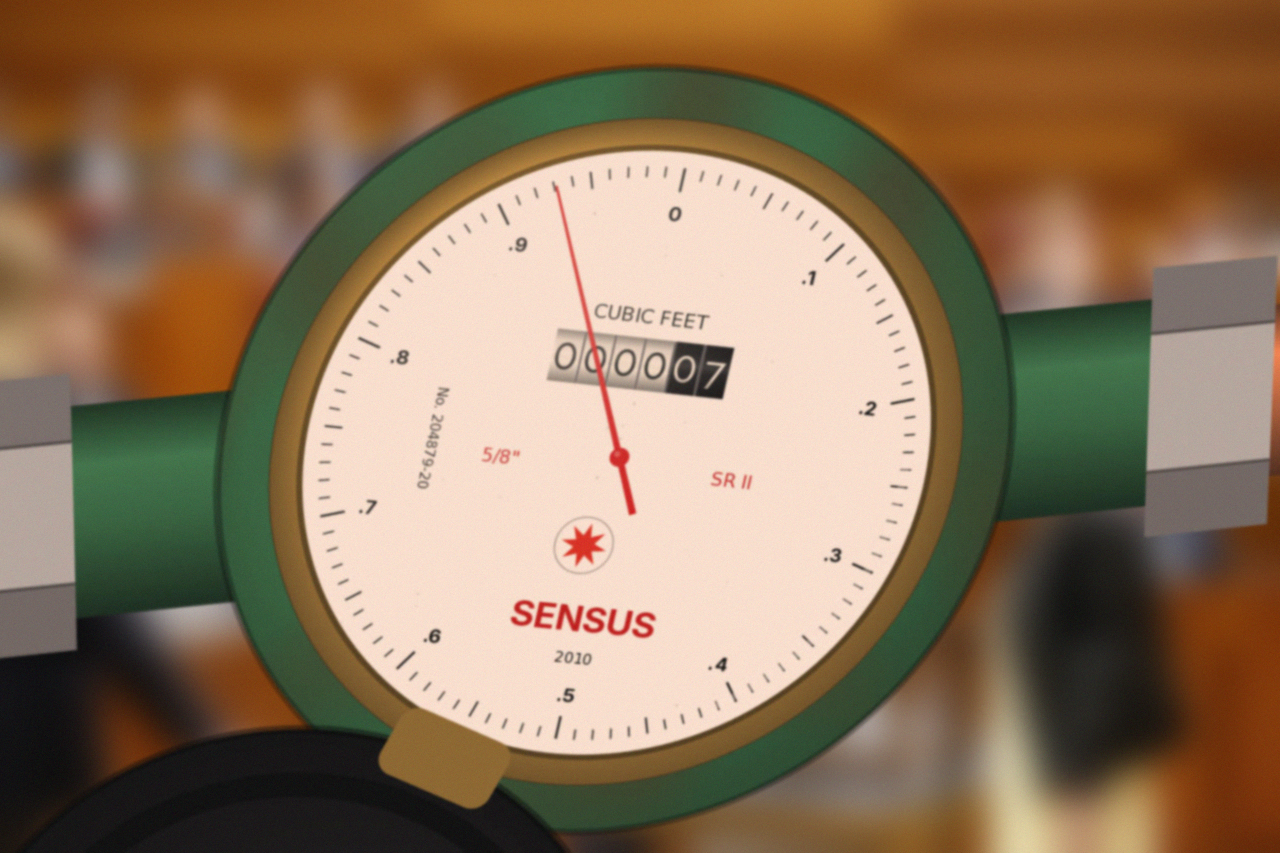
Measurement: 6.93,ft³
